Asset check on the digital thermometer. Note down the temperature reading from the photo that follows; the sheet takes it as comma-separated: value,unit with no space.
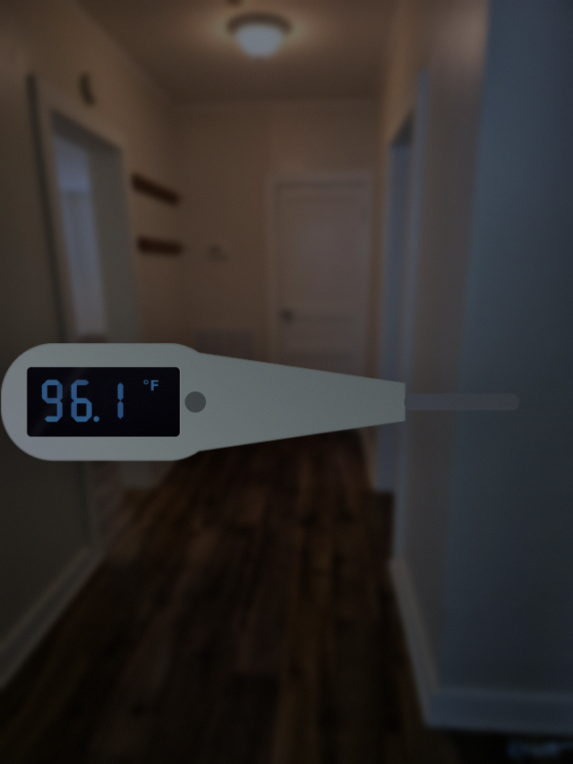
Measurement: 96.1,°F
